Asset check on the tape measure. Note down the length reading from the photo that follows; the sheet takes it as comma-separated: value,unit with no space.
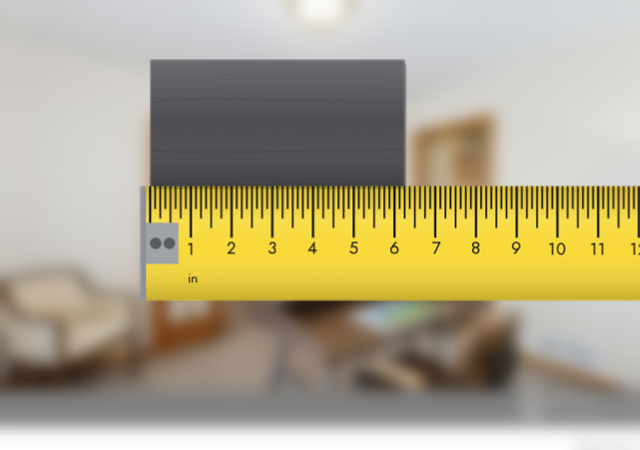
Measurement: 6.25,in
